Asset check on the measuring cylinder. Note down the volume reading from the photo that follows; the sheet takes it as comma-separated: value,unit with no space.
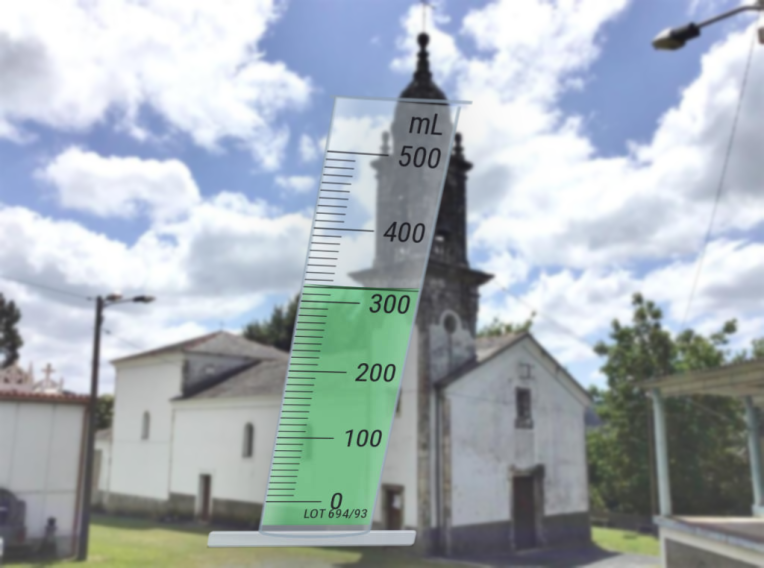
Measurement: 320,mL
